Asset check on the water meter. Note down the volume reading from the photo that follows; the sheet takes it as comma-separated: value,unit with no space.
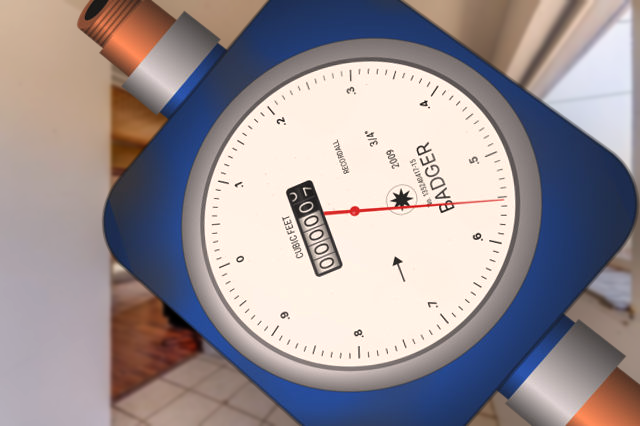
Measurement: 6.55,ft³
